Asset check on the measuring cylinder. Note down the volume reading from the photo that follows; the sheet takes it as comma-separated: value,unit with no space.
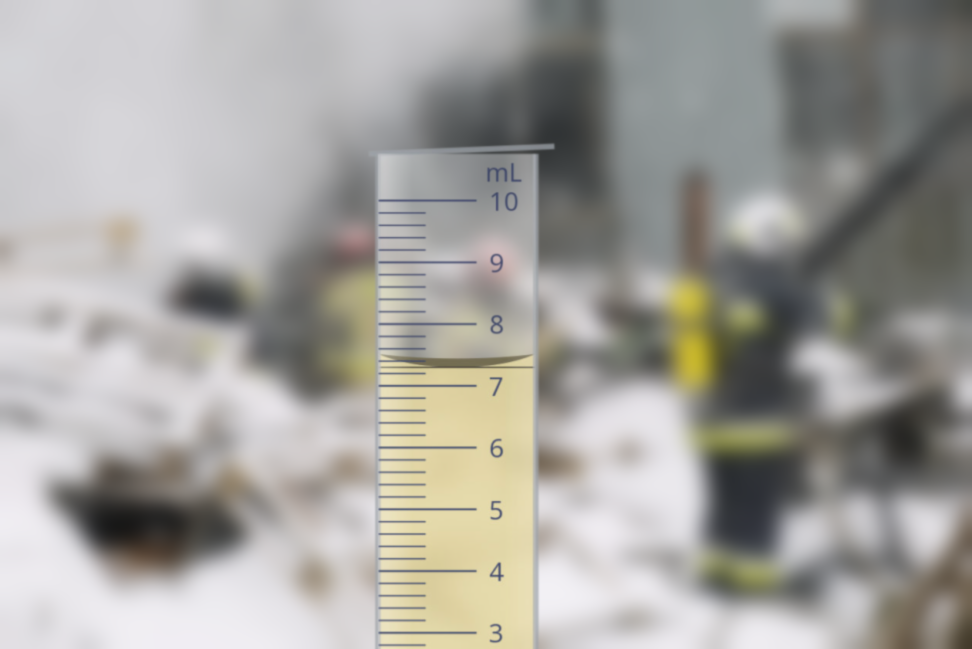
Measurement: 7.3,mL
